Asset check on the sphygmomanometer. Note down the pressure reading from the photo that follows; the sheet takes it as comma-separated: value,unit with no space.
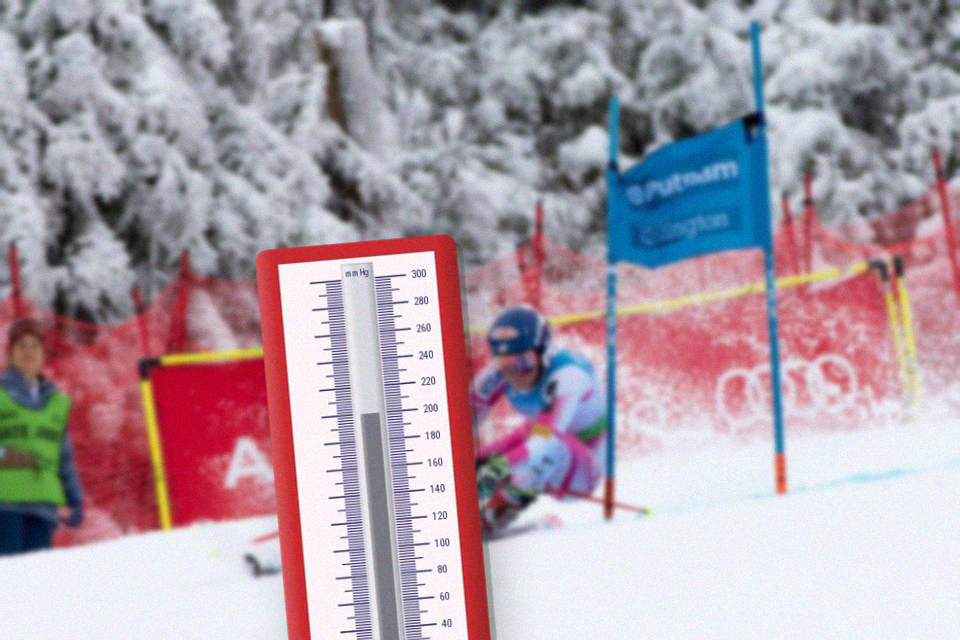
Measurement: 200,mmHg
